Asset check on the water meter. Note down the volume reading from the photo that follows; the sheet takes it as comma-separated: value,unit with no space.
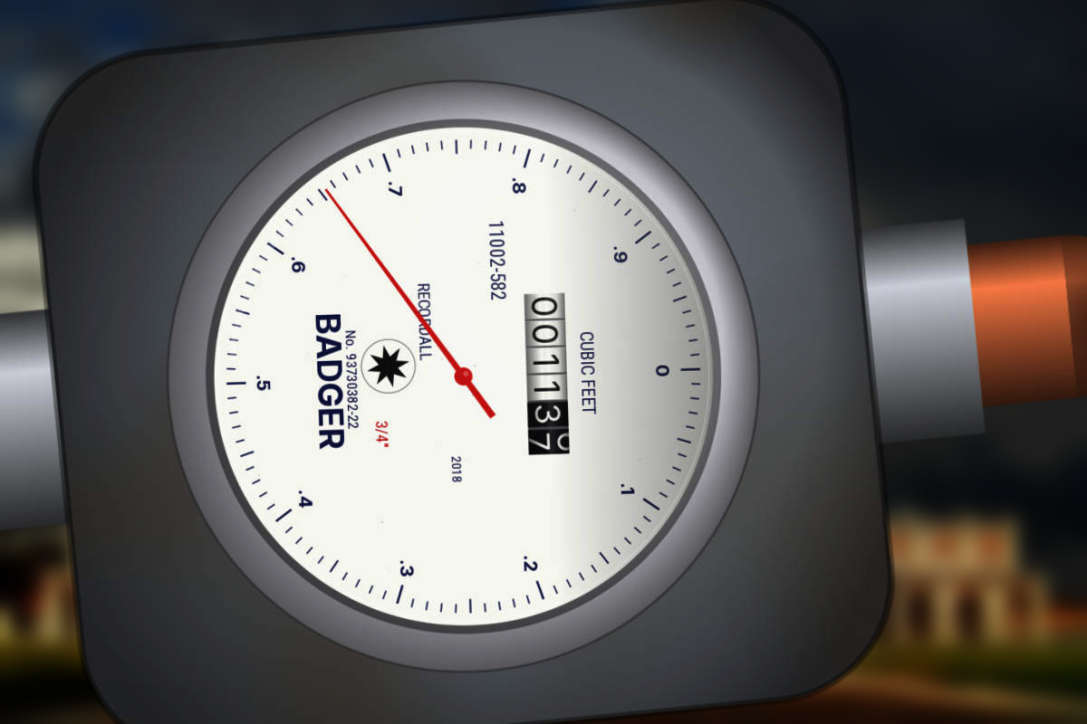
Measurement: 1136.65,ft³
